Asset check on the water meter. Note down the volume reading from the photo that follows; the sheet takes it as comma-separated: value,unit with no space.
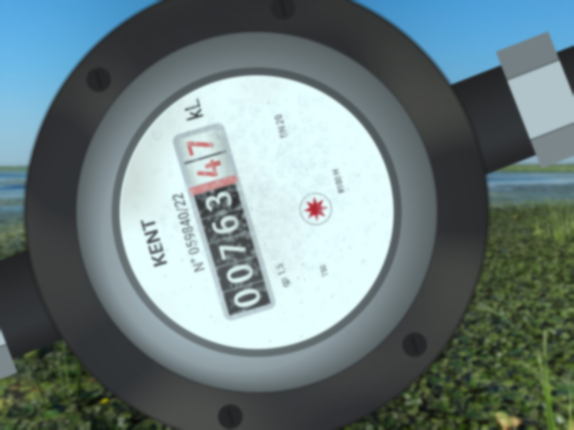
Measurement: 763.47,kL
